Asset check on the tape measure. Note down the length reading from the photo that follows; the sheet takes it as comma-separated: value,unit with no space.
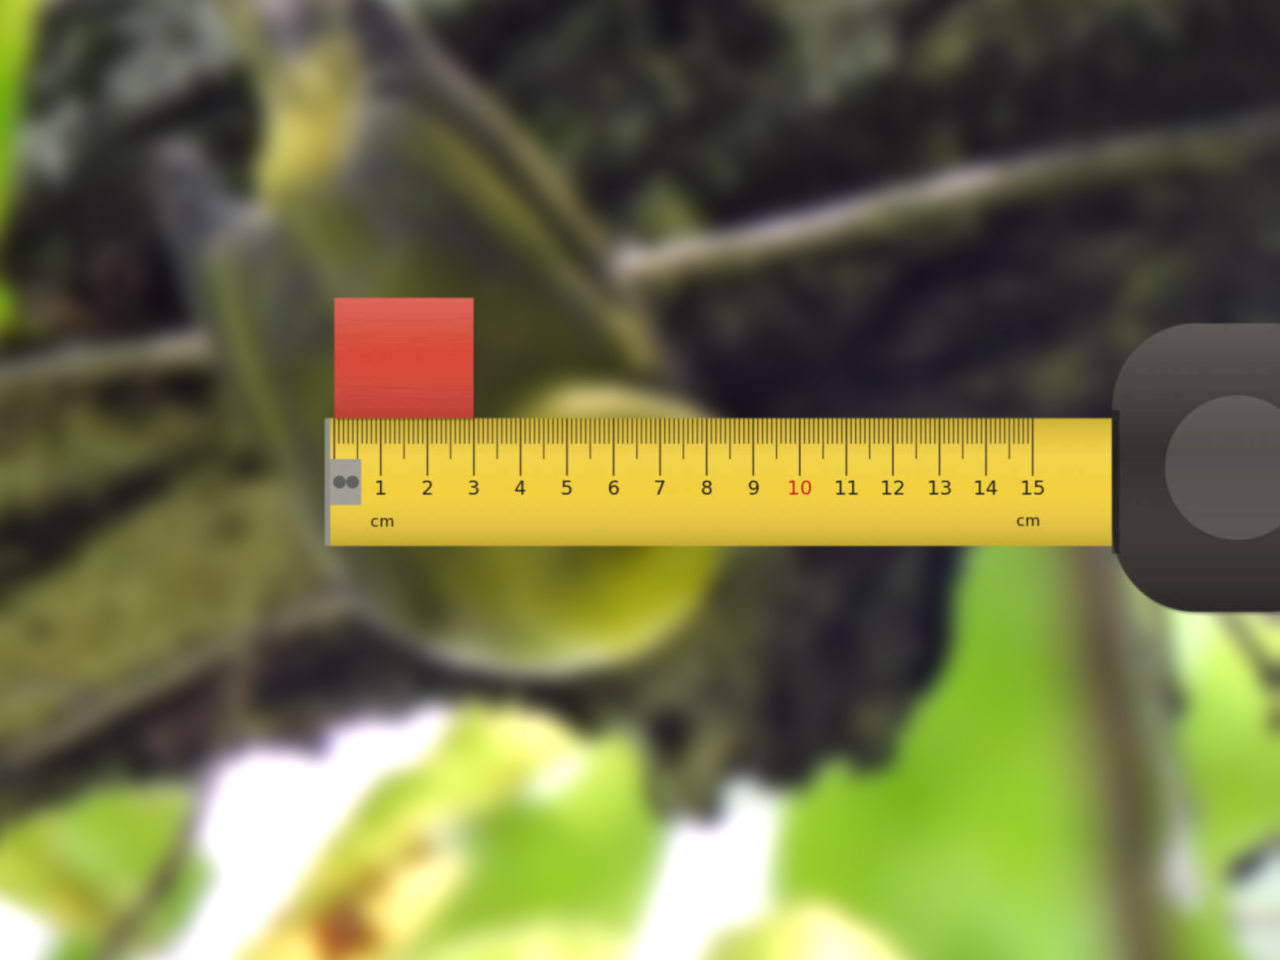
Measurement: 3,cm
